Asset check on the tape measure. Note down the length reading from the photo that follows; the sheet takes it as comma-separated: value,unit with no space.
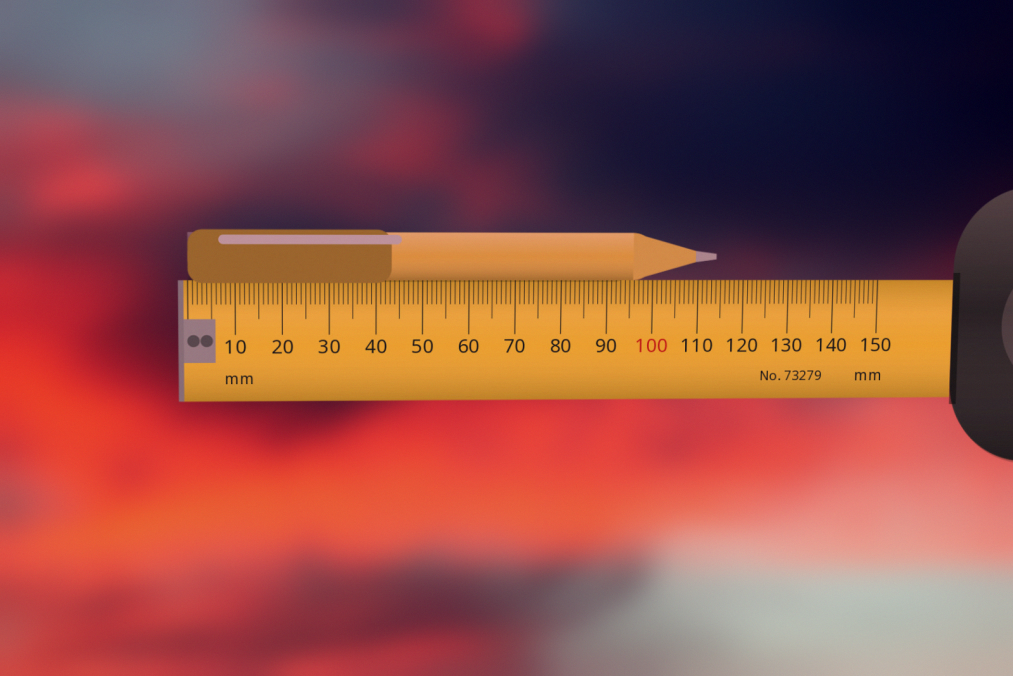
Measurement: 114,mm
